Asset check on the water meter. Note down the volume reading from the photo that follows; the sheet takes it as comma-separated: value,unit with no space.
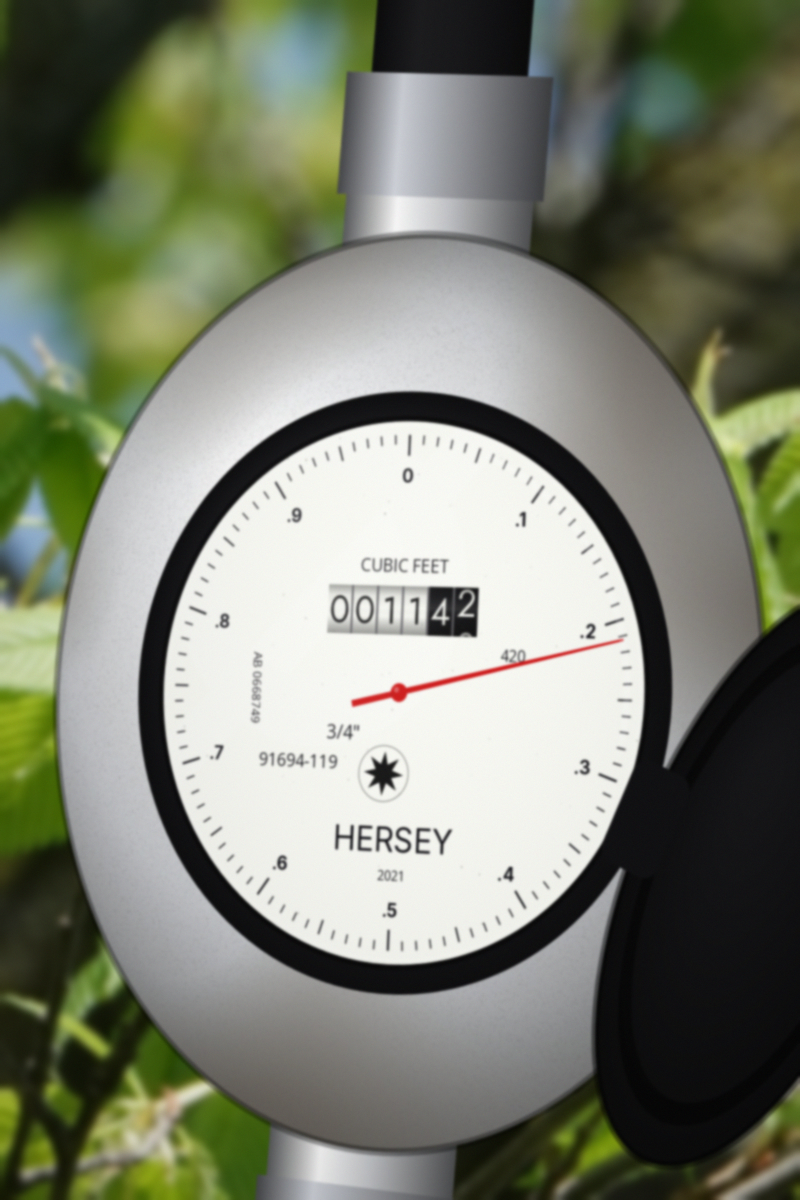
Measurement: 1142.21,ft³
